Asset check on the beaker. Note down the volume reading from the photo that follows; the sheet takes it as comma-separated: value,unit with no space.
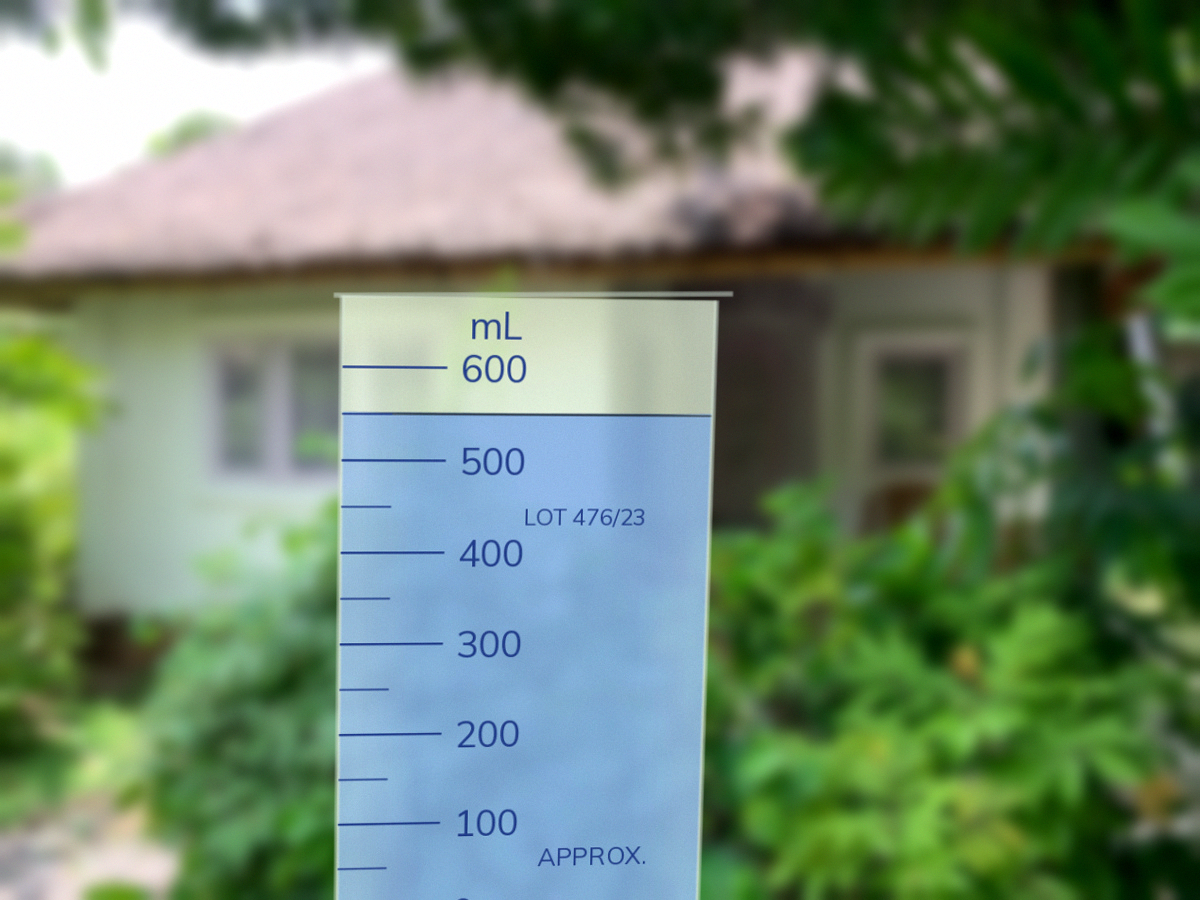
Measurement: 550,mL
